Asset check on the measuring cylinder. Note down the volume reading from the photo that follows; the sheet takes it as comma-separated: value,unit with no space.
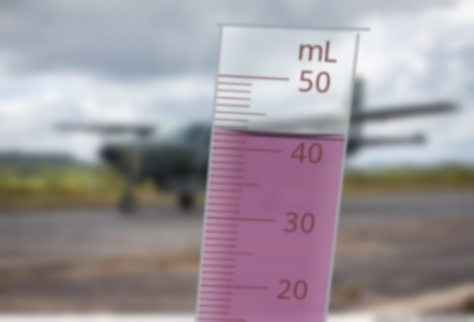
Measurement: 42,mL
